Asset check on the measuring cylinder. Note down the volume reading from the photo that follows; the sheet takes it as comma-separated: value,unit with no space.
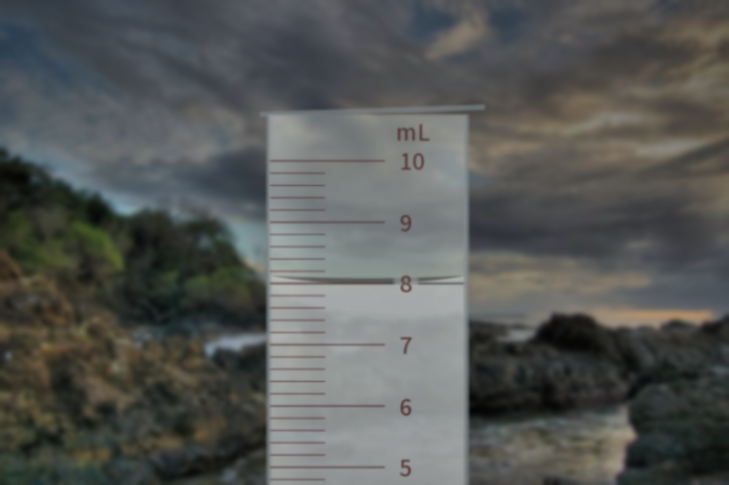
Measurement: 8,mL
